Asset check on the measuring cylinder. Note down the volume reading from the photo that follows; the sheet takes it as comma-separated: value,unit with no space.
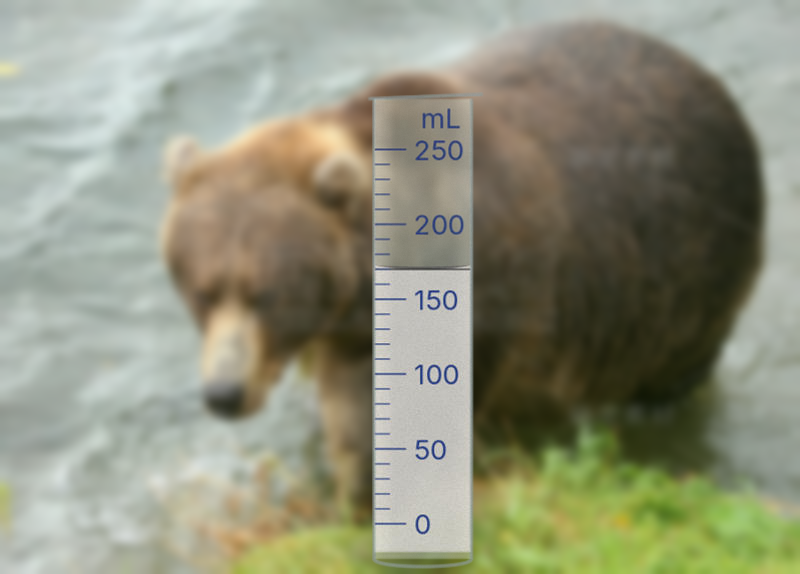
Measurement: 170,mL
